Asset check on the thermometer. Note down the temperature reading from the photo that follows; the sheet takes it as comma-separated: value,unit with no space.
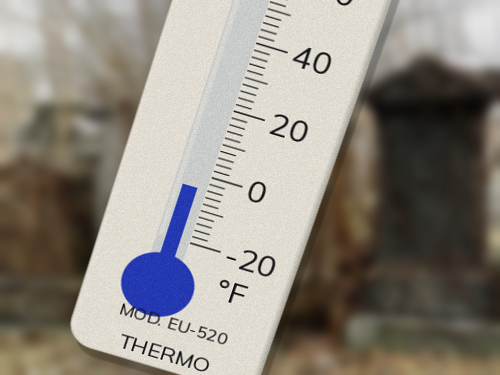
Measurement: -4,°F
